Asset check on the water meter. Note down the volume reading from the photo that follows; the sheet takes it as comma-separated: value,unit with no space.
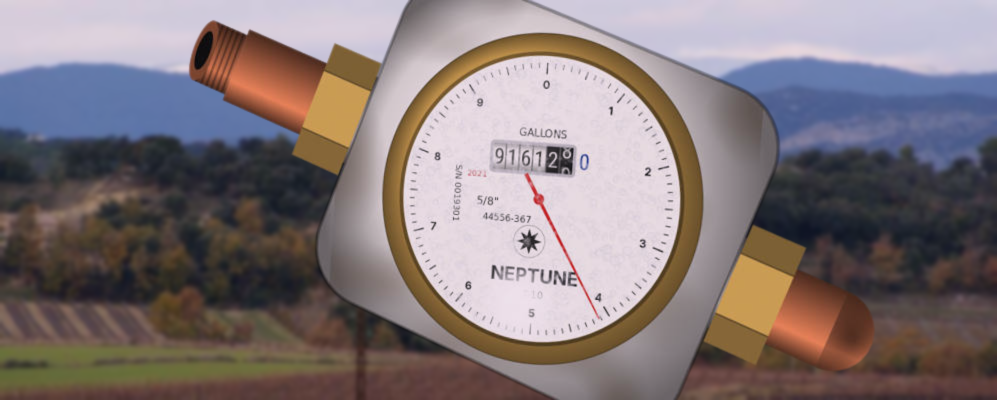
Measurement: 9161284.1,gal
